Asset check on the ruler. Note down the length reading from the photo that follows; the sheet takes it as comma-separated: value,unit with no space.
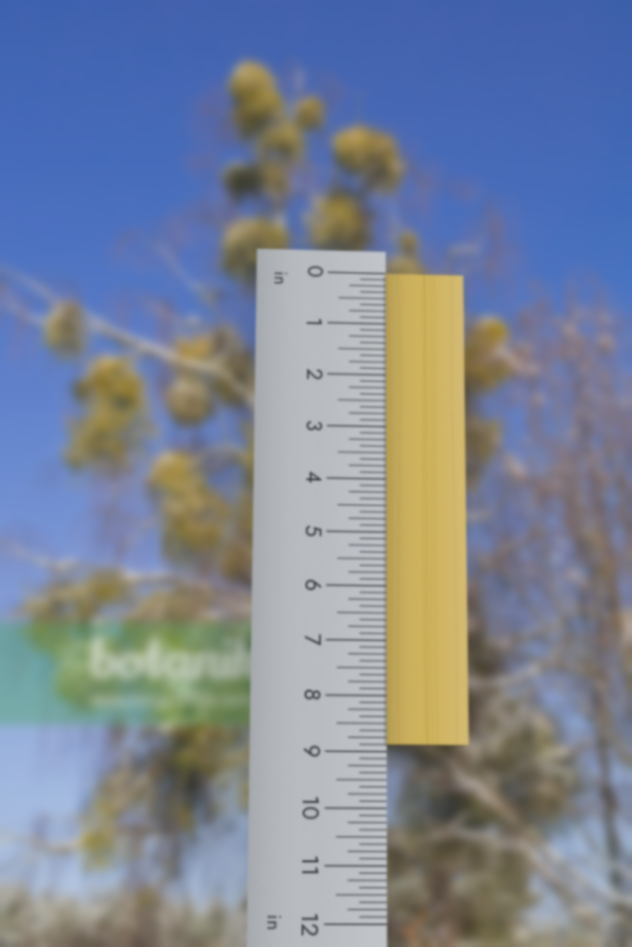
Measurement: 8.875,in
